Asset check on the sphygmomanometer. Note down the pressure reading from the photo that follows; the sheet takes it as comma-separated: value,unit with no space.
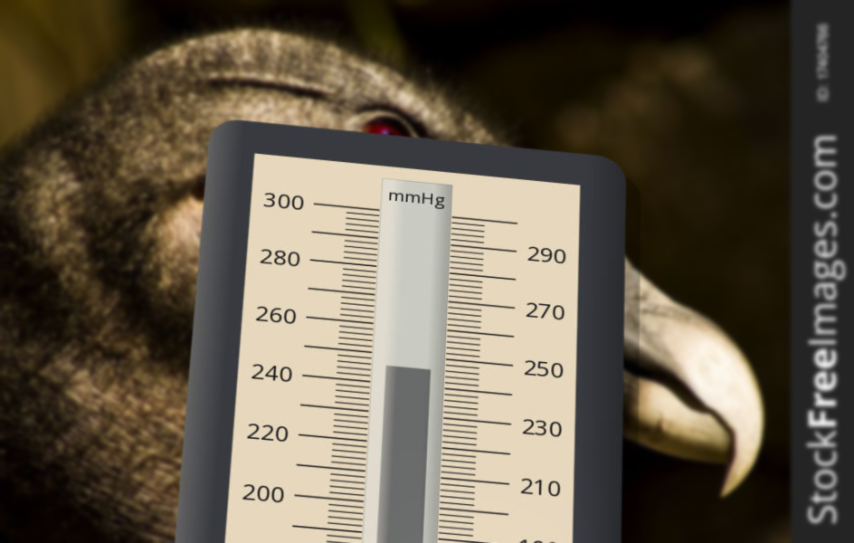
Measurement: 246,mmHg
